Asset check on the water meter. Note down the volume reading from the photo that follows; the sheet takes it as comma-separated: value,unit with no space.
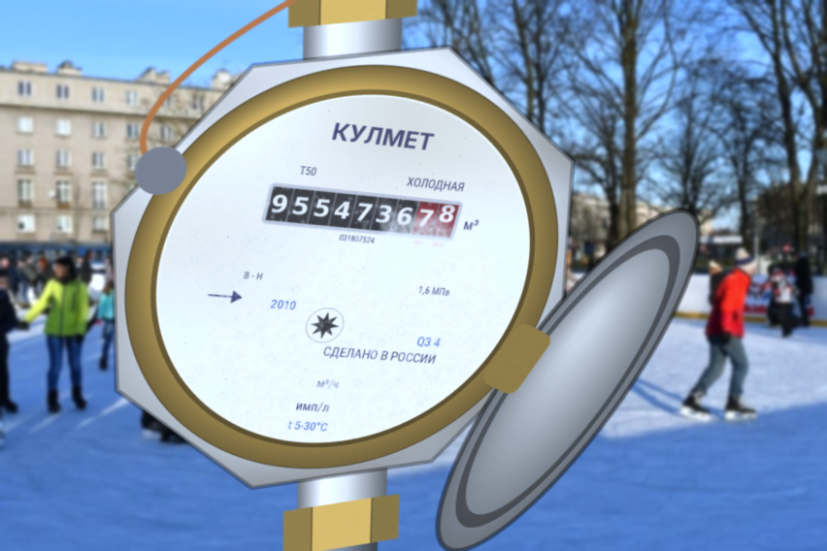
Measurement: 9554736.78,m³
